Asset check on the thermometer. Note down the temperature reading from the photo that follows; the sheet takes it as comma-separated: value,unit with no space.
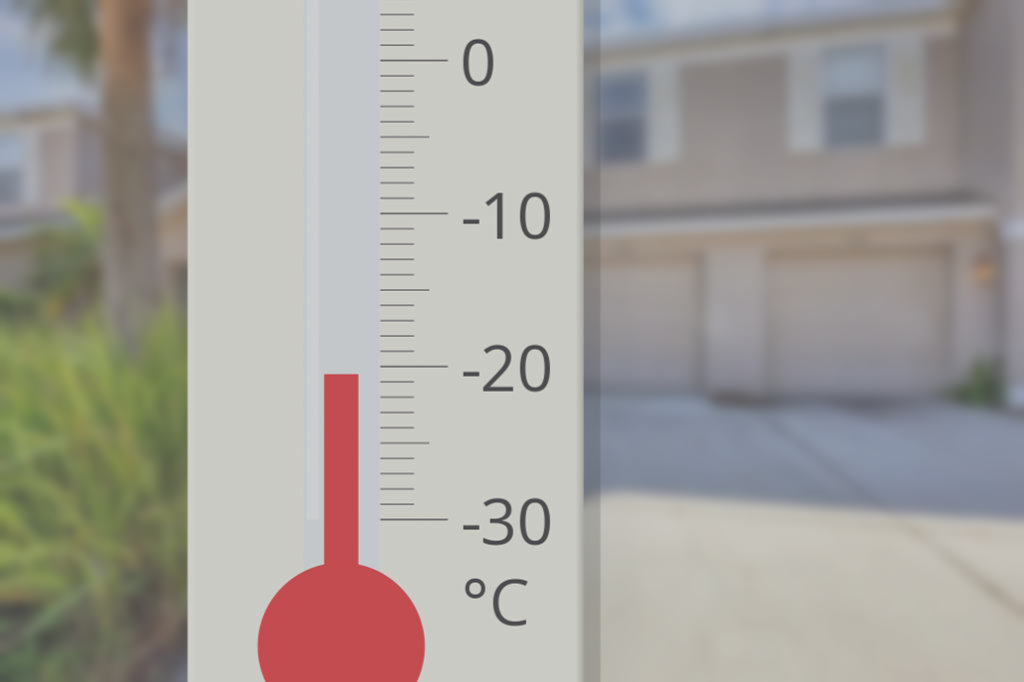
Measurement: -20.5,°C
